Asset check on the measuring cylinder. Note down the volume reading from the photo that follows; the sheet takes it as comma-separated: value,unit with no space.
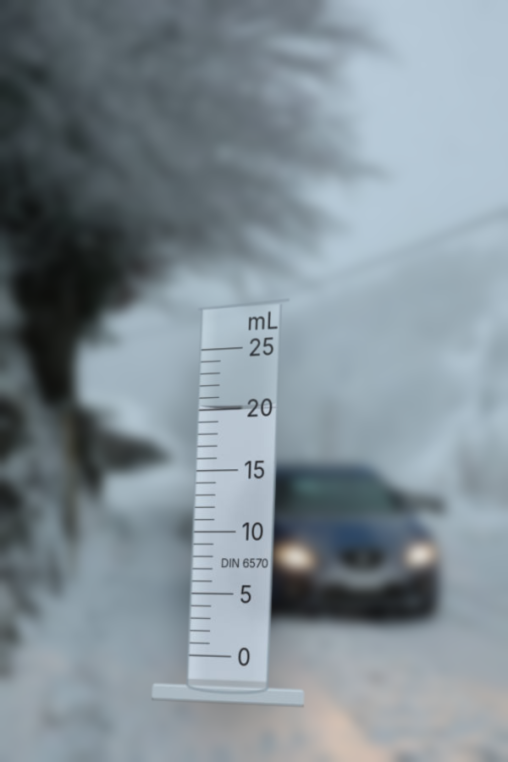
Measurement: 20,mL
